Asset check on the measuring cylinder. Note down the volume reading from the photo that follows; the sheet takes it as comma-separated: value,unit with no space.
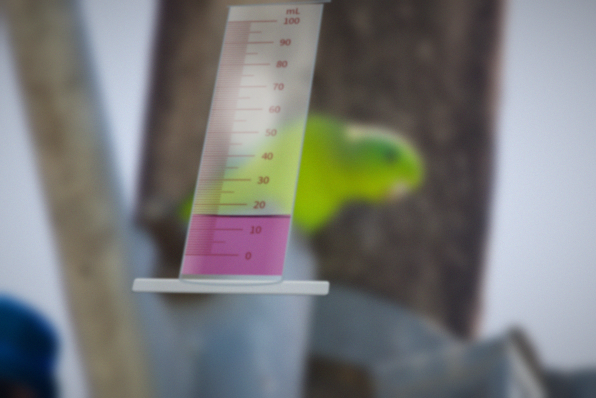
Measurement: 15,mL
